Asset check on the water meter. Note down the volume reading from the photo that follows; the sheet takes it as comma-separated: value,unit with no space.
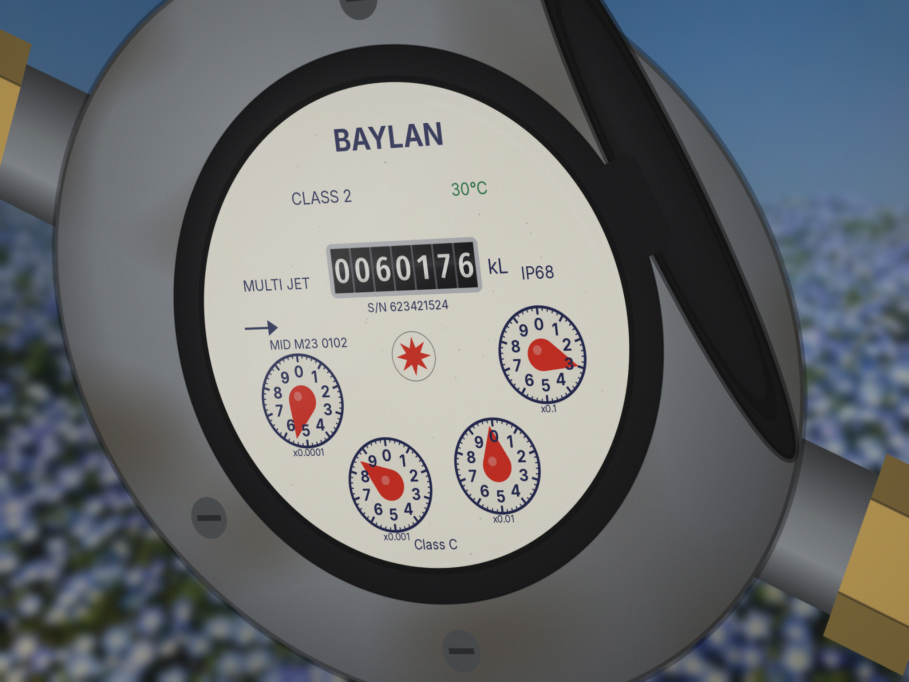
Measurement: 60176.2985,kL
